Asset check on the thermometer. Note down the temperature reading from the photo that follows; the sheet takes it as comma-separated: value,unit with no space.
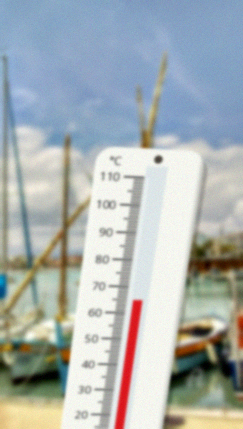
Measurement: 65,°C
